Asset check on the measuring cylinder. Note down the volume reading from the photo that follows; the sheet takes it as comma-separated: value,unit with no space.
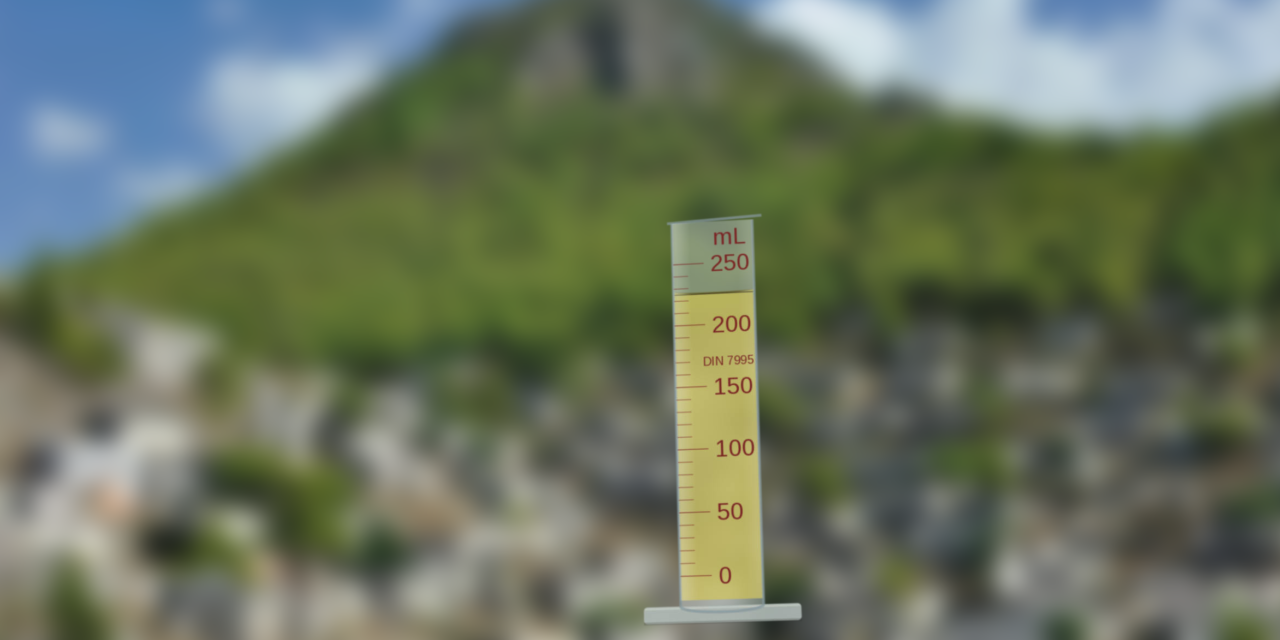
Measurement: 225,mL
